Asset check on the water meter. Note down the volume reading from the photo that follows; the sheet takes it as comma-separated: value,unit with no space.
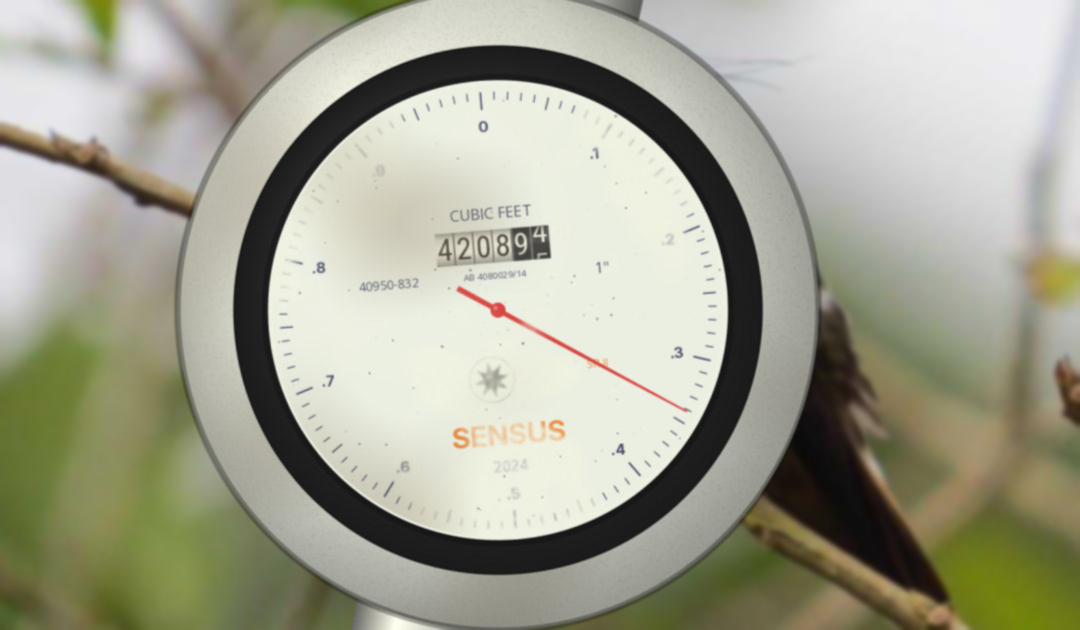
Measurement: 420894.34,ft³
